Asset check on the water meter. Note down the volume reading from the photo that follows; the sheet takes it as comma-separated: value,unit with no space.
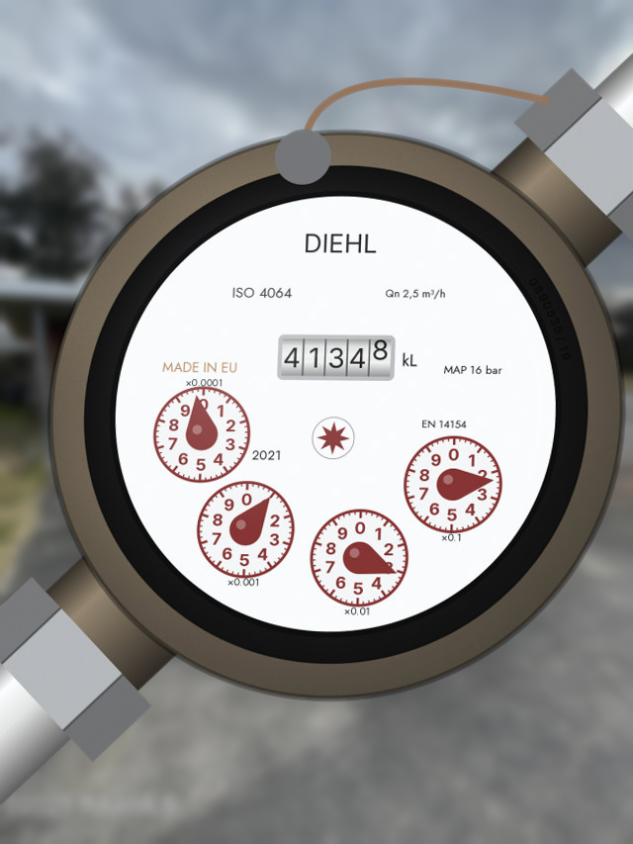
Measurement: 41348.2309,kL
